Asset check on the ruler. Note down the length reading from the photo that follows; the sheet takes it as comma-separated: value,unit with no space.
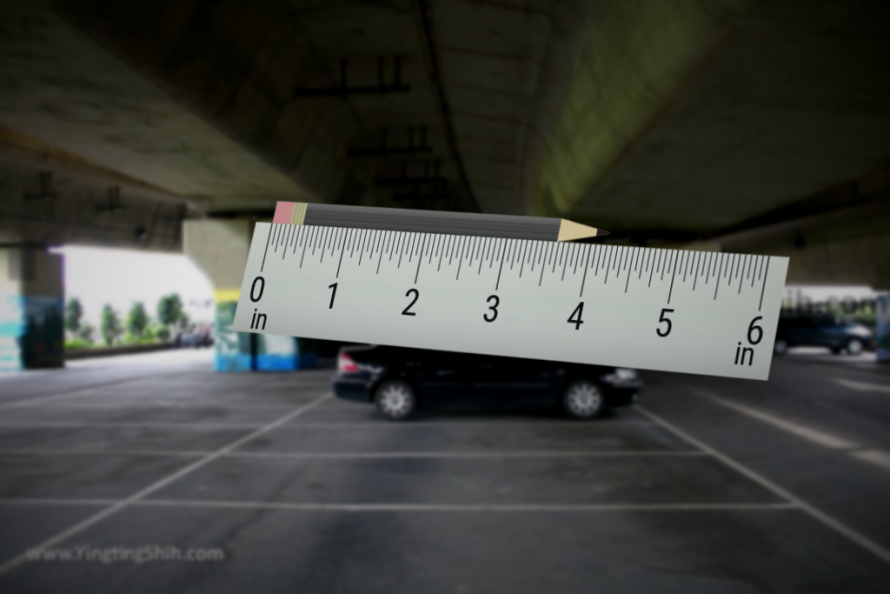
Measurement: 4.1875,in
